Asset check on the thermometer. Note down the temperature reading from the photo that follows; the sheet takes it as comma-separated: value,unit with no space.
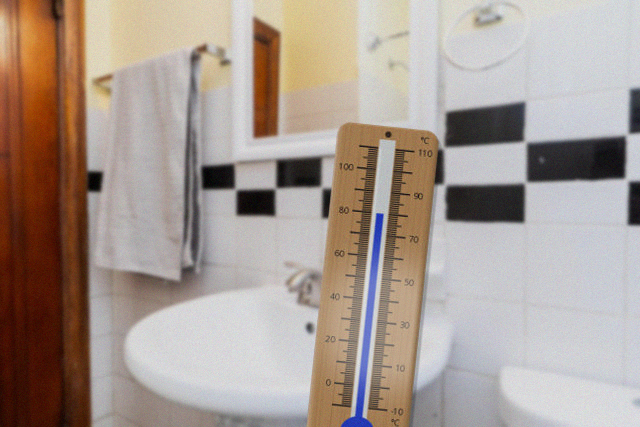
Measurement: 80,°C
